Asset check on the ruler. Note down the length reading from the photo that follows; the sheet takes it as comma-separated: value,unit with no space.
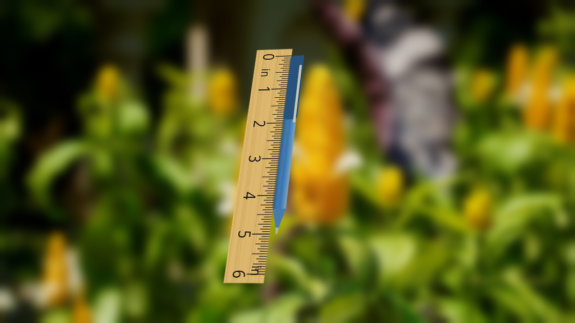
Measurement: 5,in
